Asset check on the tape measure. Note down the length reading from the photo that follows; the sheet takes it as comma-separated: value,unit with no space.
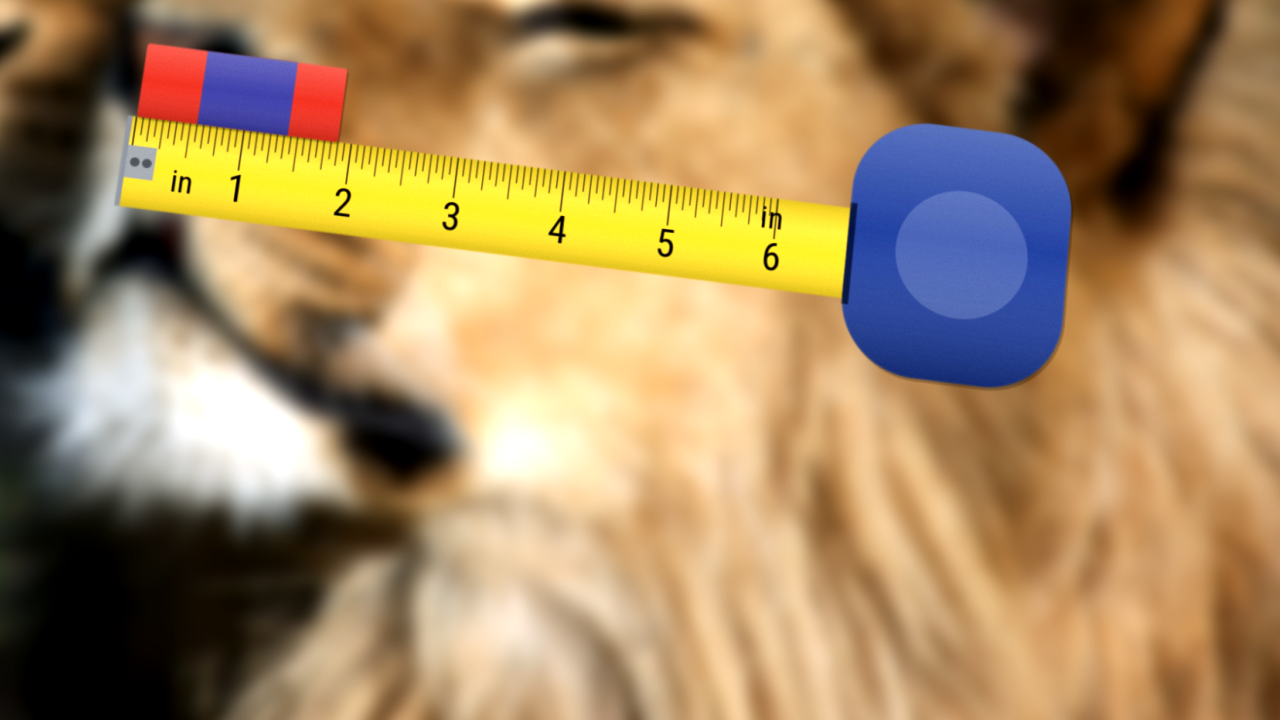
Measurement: 1.875,in
